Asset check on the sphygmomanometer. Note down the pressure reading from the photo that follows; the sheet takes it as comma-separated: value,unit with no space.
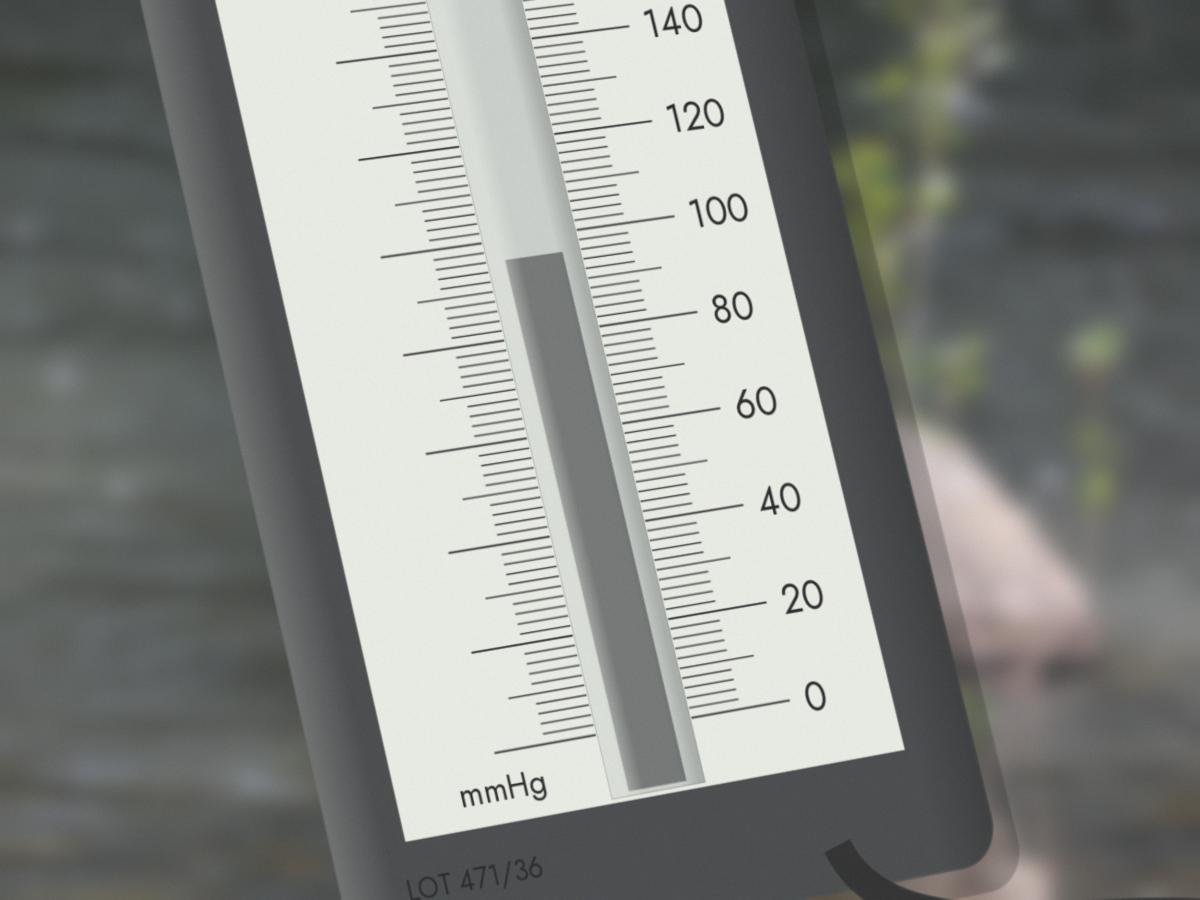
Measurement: 96,mmHg
